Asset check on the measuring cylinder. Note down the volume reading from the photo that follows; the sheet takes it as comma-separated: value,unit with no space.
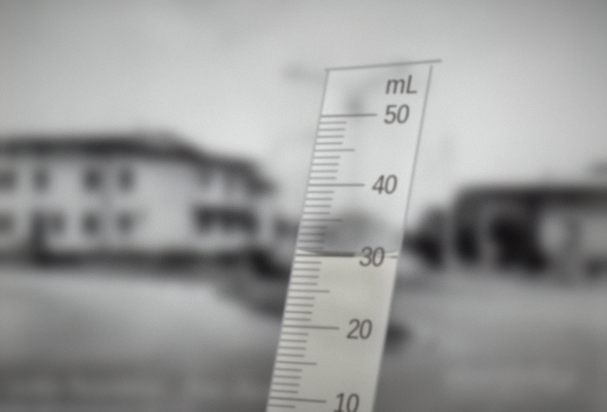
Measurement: 30,mL
